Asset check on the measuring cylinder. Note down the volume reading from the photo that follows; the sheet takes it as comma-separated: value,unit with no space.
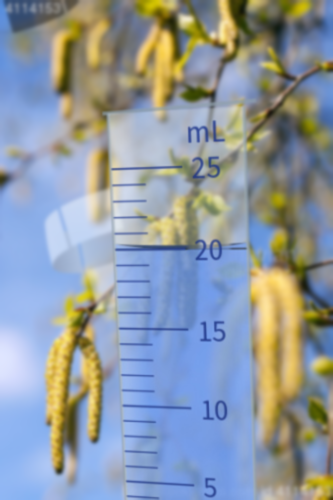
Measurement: 20,mL
